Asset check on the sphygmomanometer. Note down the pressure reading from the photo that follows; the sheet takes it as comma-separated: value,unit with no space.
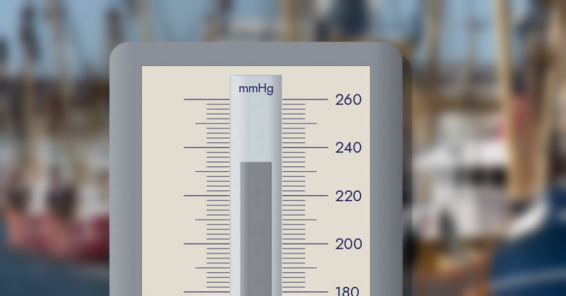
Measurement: 234,mmHg
